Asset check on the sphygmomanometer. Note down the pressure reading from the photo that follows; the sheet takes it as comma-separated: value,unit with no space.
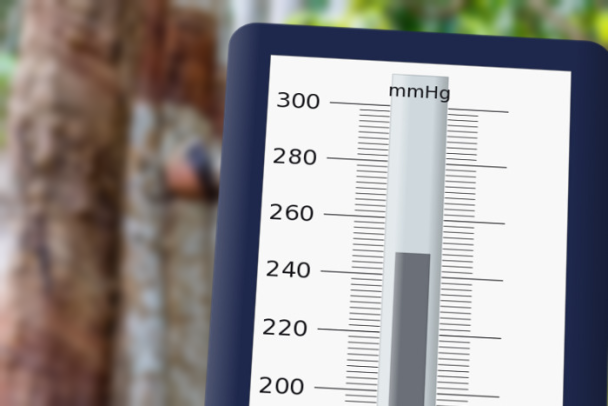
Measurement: 248,mmHg
